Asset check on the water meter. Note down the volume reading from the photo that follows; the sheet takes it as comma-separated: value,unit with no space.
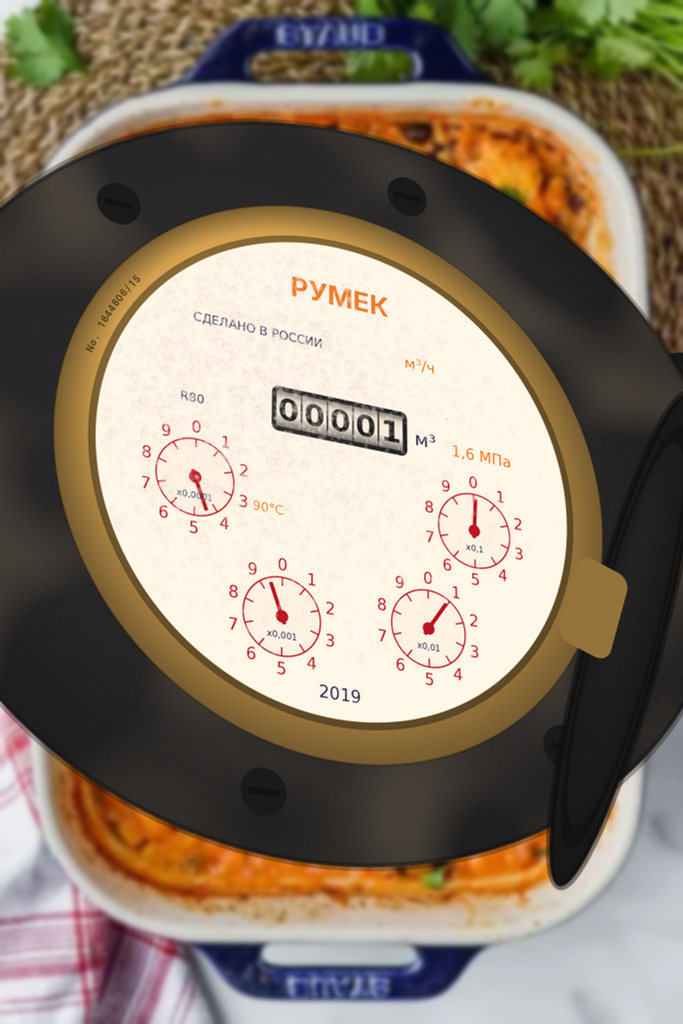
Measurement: 1.0094,m³
